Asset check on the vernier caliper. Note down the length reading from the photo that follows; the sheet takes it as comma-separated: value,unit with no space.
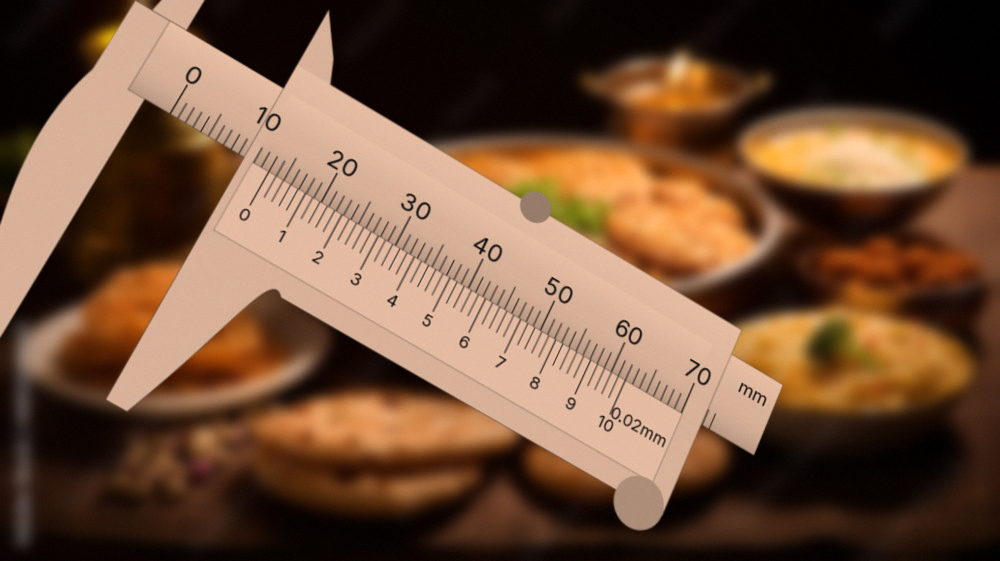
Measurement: 13.0,mm
